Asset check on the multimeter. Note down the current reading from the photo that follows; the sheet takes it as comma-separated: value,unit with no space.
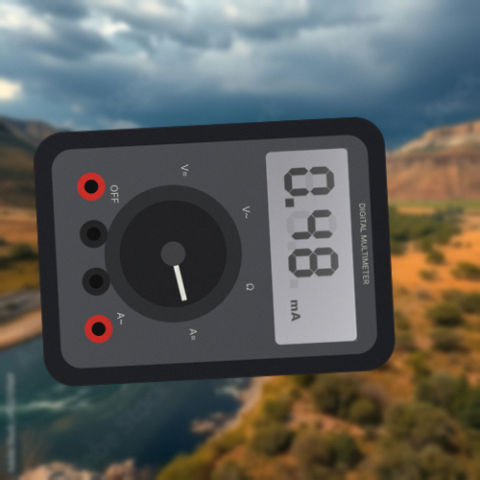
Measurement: 0.48,mA
